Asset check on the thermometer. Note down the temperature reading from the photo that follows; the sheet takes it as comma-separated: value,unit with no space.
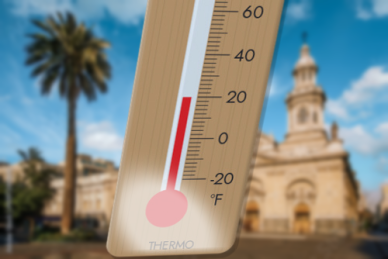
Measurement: 20,°F
